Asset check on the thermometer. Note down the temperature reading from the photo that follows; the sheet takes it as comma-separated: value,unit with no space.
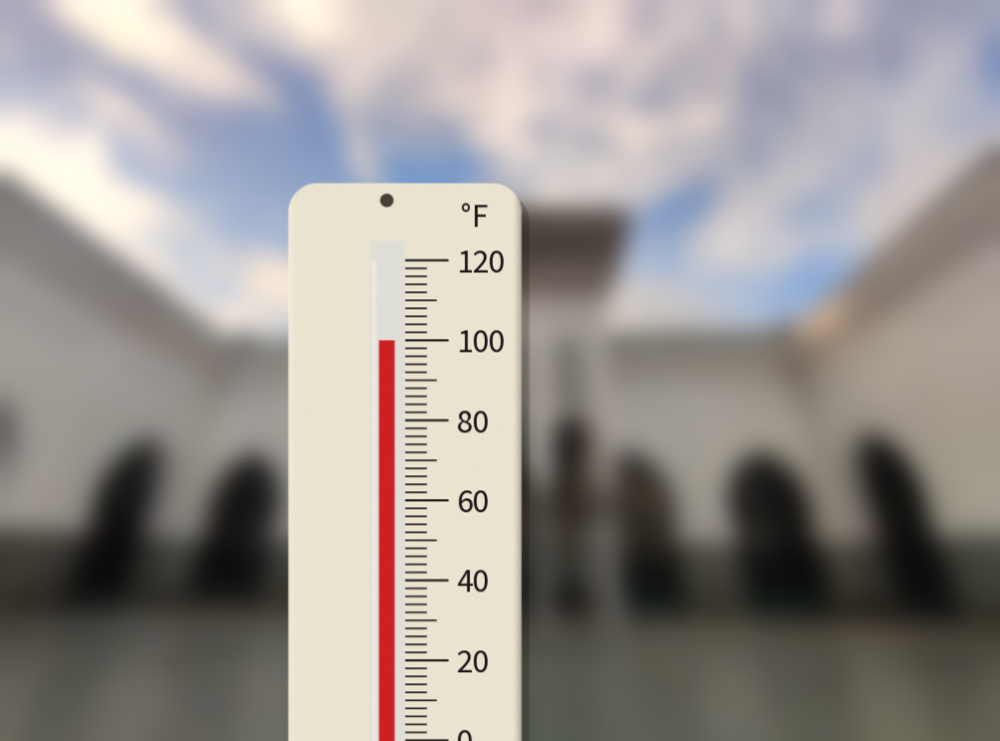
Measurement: 100,°F
